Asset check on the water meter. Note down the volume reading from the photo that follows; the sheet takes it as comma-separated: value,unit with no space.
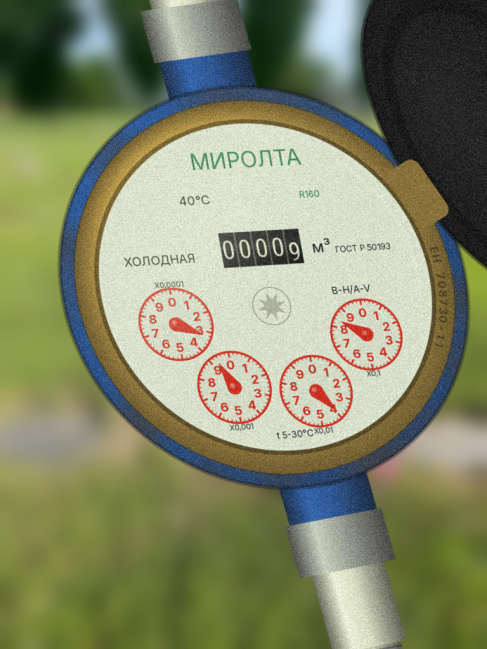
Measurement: 8.8393,m³
